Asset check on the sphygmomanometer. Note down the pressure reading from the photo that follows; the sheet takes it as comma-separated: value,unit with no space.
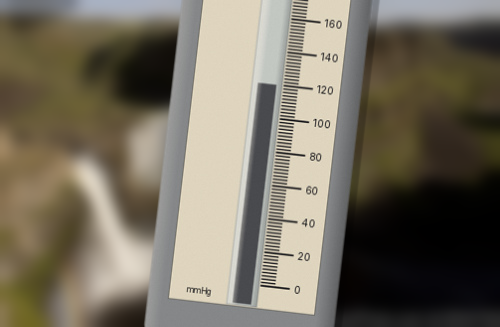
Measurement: 120,mmHg
